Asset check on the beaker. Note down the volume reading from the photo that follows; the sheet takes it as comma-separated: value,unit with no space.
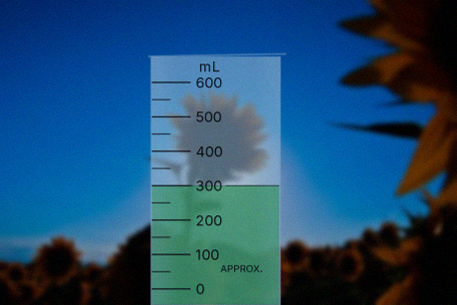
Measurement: 300,mL
